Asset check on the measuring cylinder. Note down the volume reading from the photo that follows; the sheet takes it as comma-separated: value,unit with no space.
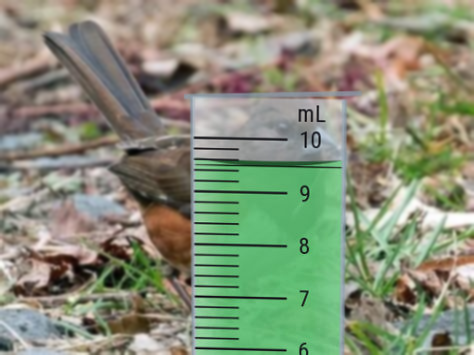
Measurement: 9.5,mL
